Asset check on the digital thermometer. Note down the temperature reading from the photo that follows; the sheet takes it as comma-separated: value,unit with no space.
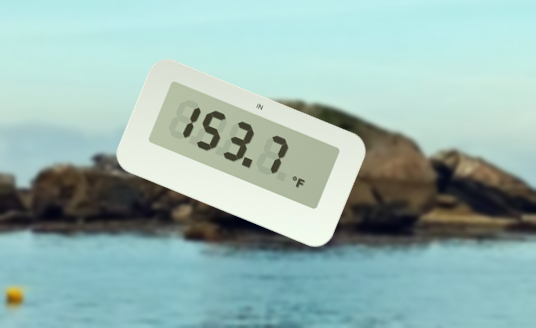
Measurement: 153.7,°F
